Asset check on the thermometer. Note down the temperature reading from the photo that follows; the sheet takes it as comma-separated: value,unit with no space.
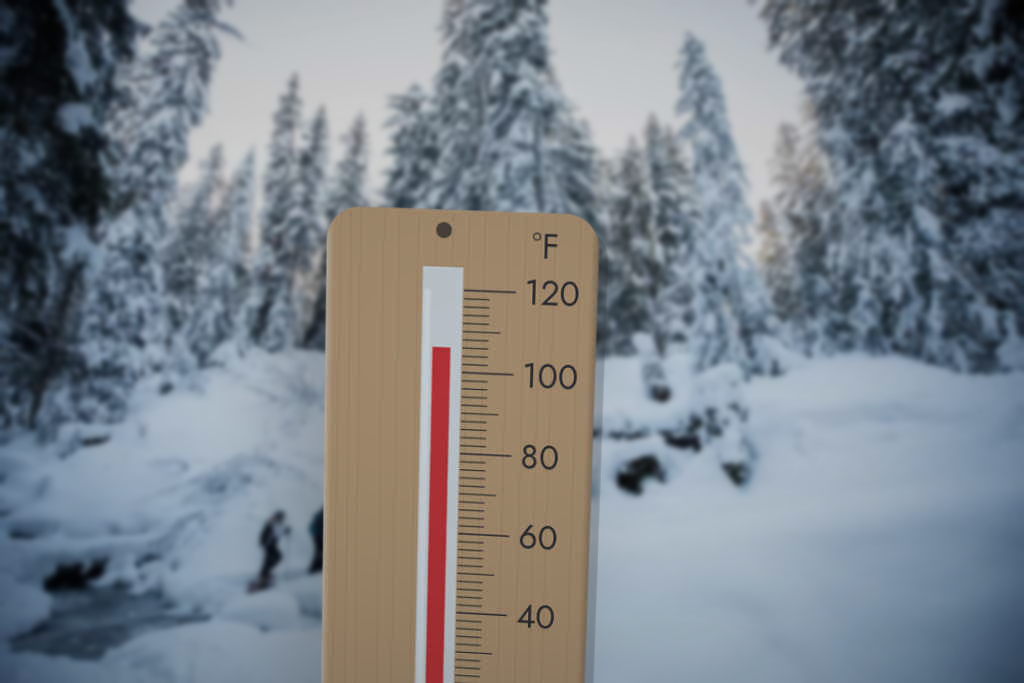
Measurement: 106,°F
